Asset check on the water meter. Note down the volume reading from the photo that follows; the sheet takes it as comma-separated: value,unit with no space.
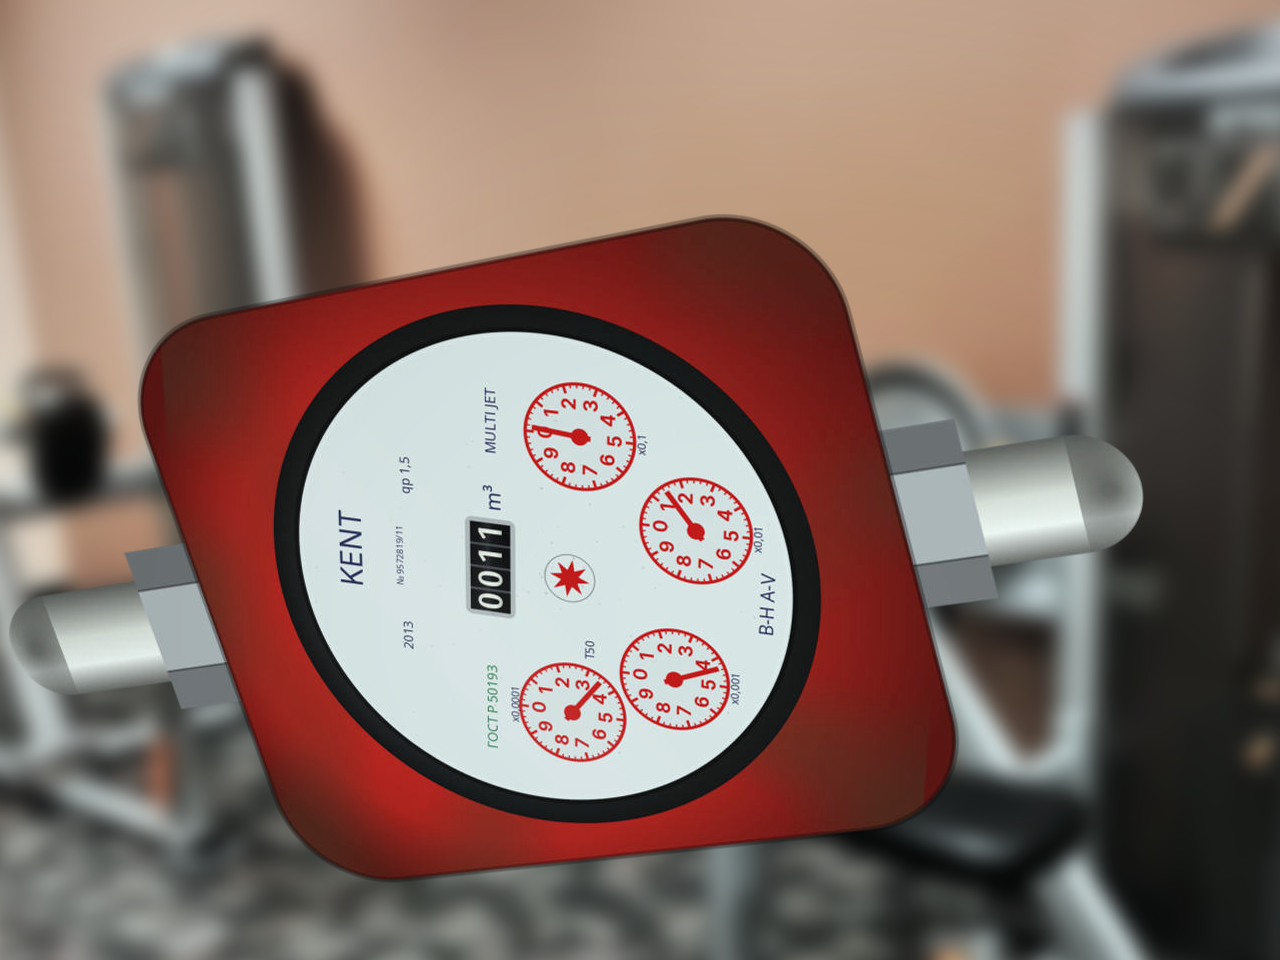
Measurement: 11.0143,m³
